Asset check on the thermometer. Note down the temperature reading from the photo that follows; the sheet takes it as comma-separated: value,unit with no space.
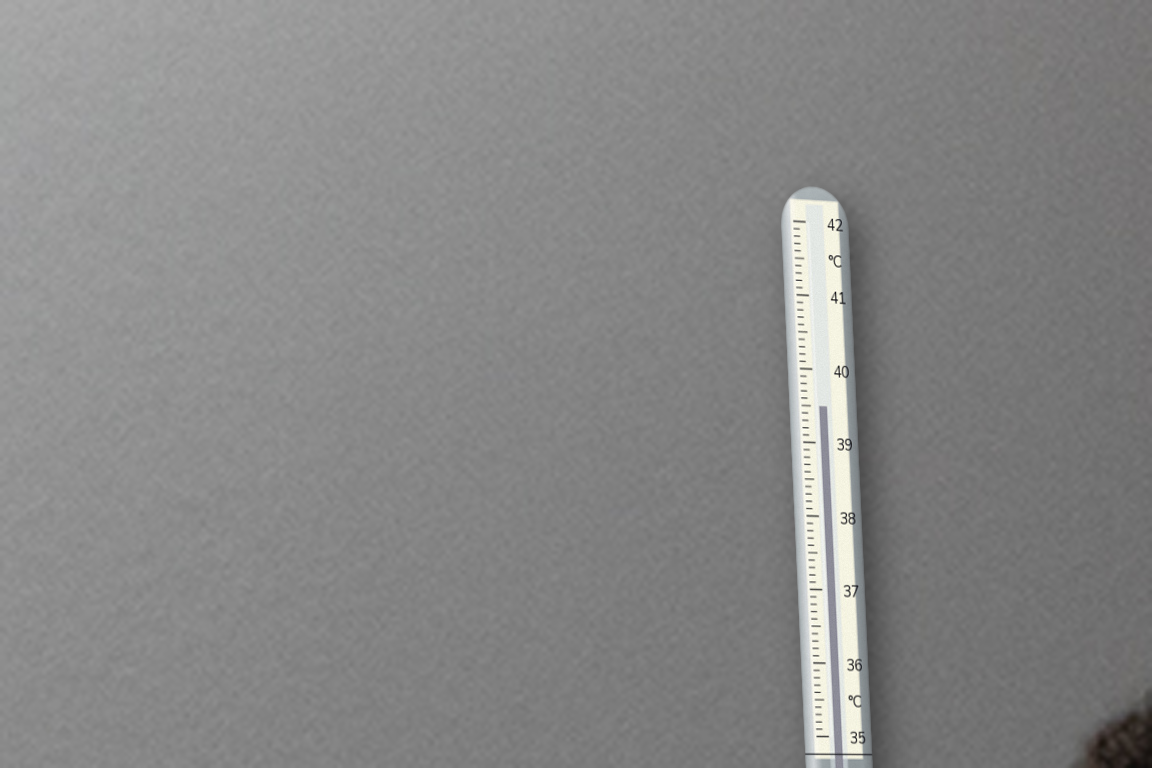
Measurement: 39.5,°C
